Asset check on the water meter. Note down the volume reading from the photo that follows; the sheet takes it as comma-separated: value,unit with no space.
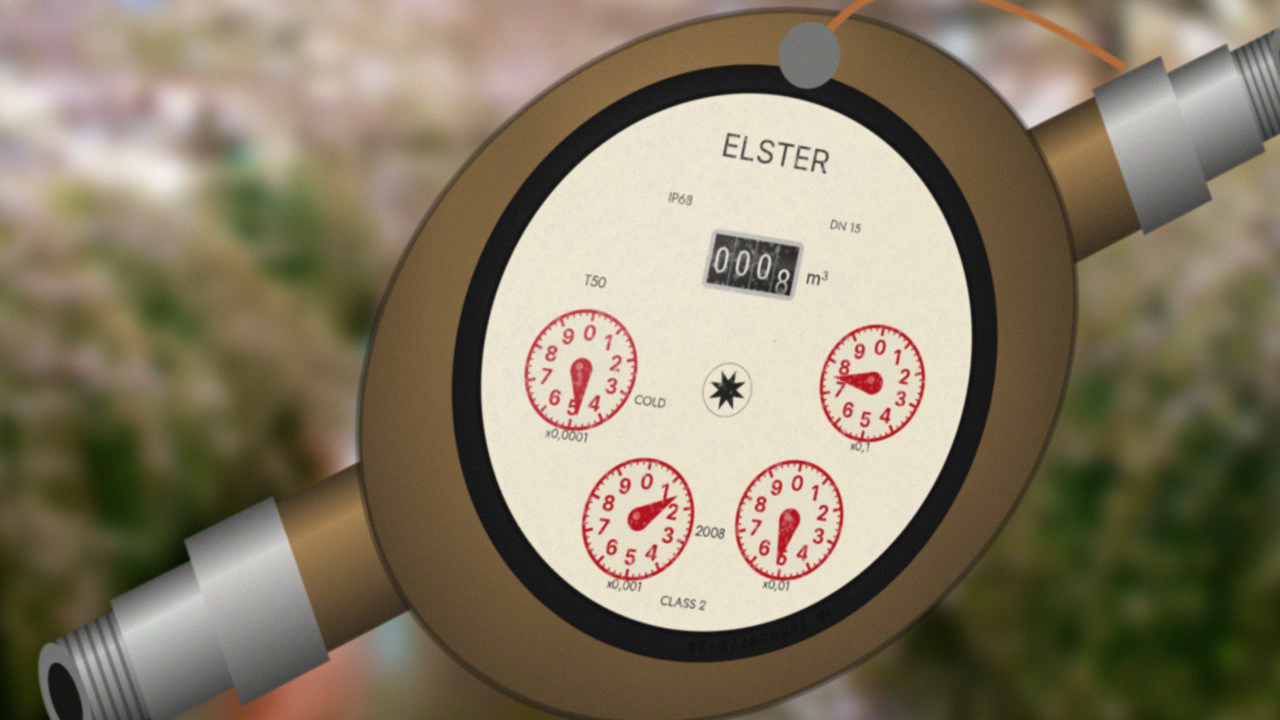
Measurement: 7.7514,m³
